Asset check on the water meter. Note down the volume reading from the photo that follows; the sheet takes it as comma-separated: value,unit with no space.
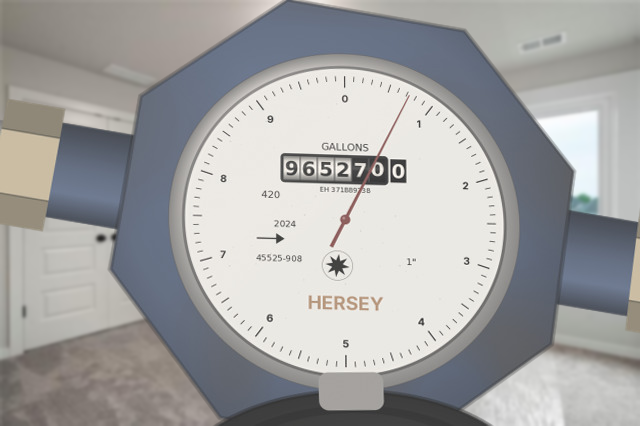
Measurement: 9652700.7,gal
